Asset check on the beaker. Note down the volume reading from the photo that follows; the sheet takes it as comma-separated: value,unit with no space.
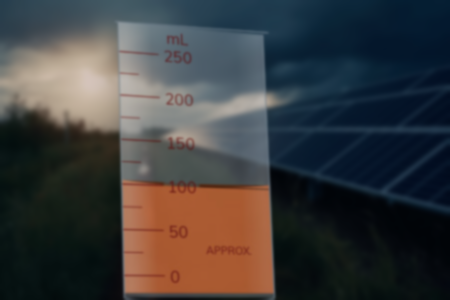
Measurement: 100,mL
